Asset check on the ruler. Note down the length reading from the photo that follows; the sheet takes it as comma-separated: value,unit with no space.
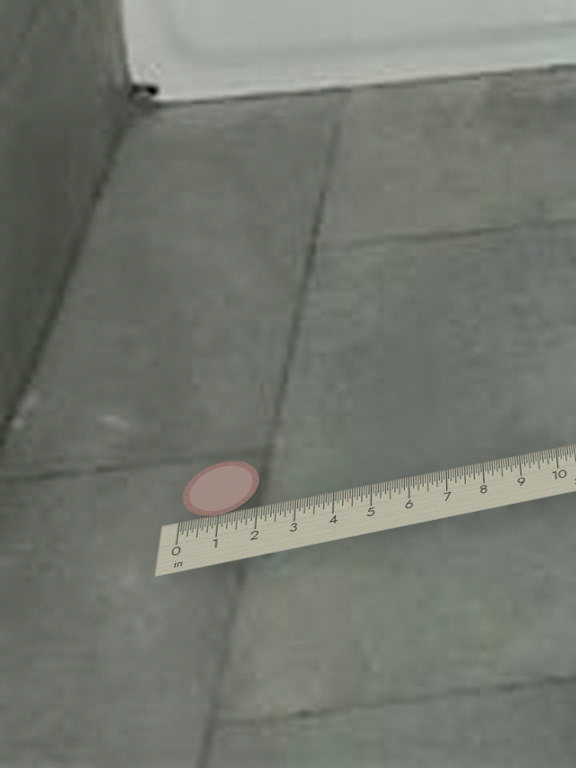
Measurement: 2,in
